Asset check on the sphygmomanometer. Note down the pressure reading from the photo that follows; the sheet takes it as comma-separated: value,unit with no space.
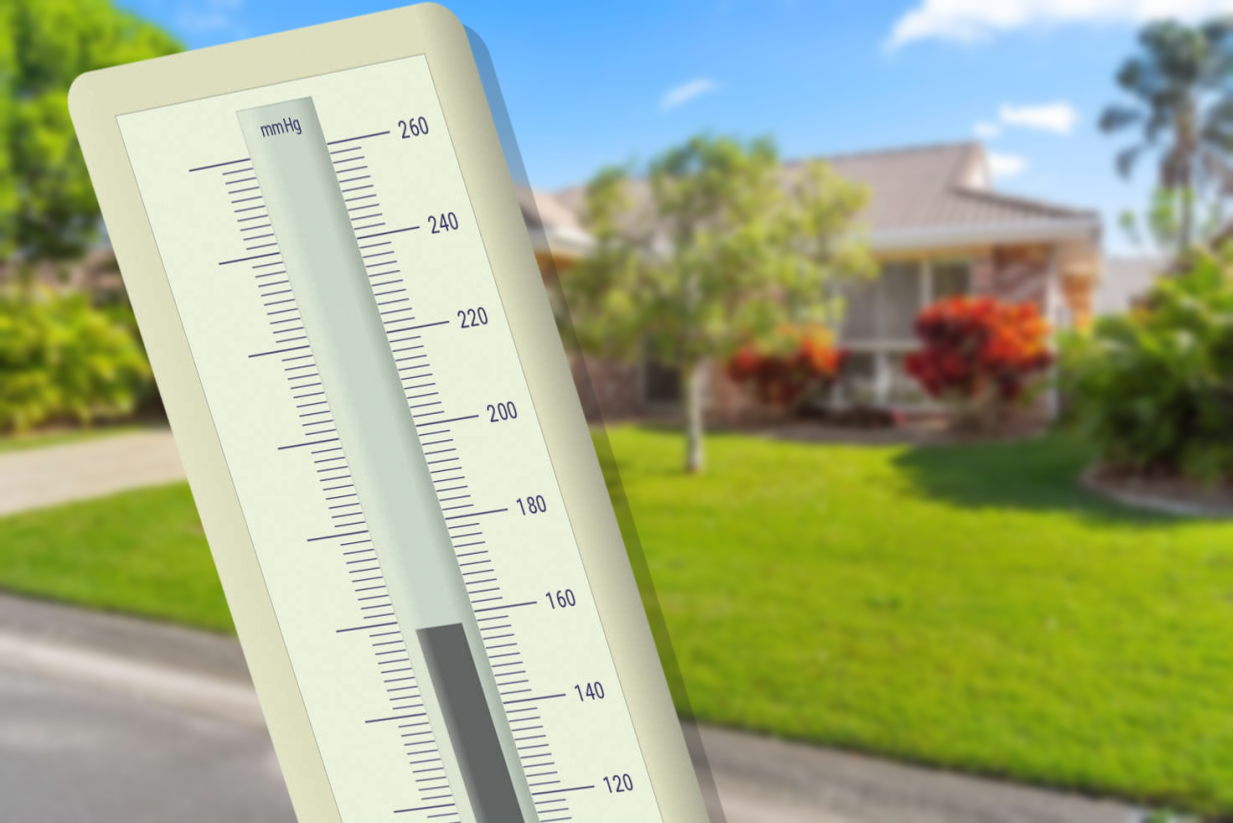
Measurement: 158,mmHg
